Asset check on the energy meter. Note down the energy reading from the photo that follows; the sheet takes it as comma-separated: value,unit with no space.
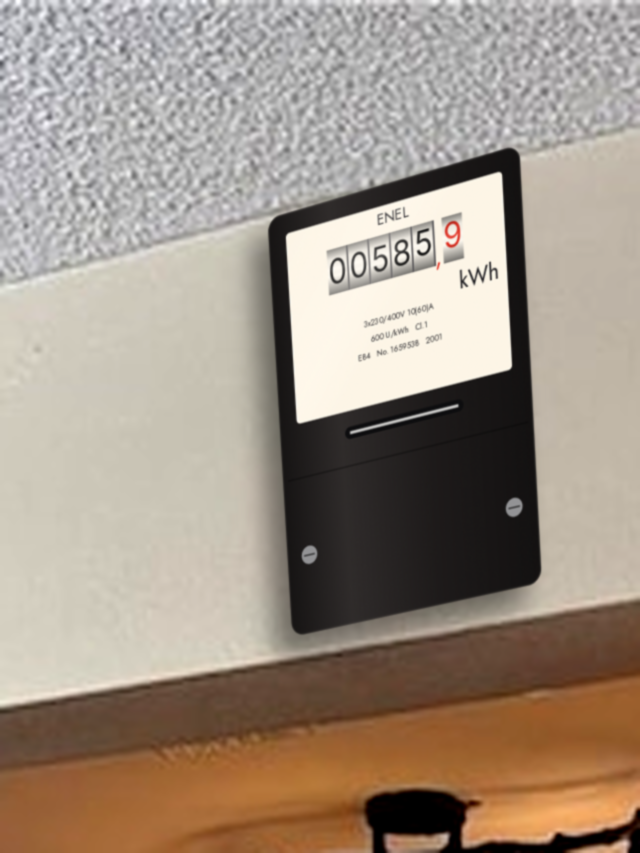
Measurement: 585.9,kWh
